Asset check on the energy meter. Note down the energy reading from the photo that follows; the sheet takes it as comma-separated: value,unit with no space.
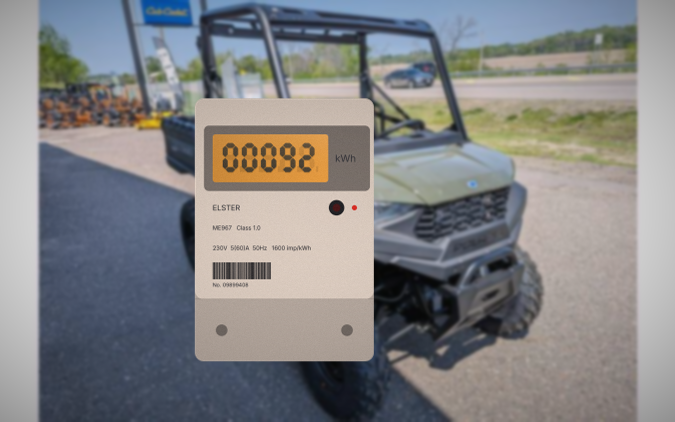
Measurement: 92,kWh
